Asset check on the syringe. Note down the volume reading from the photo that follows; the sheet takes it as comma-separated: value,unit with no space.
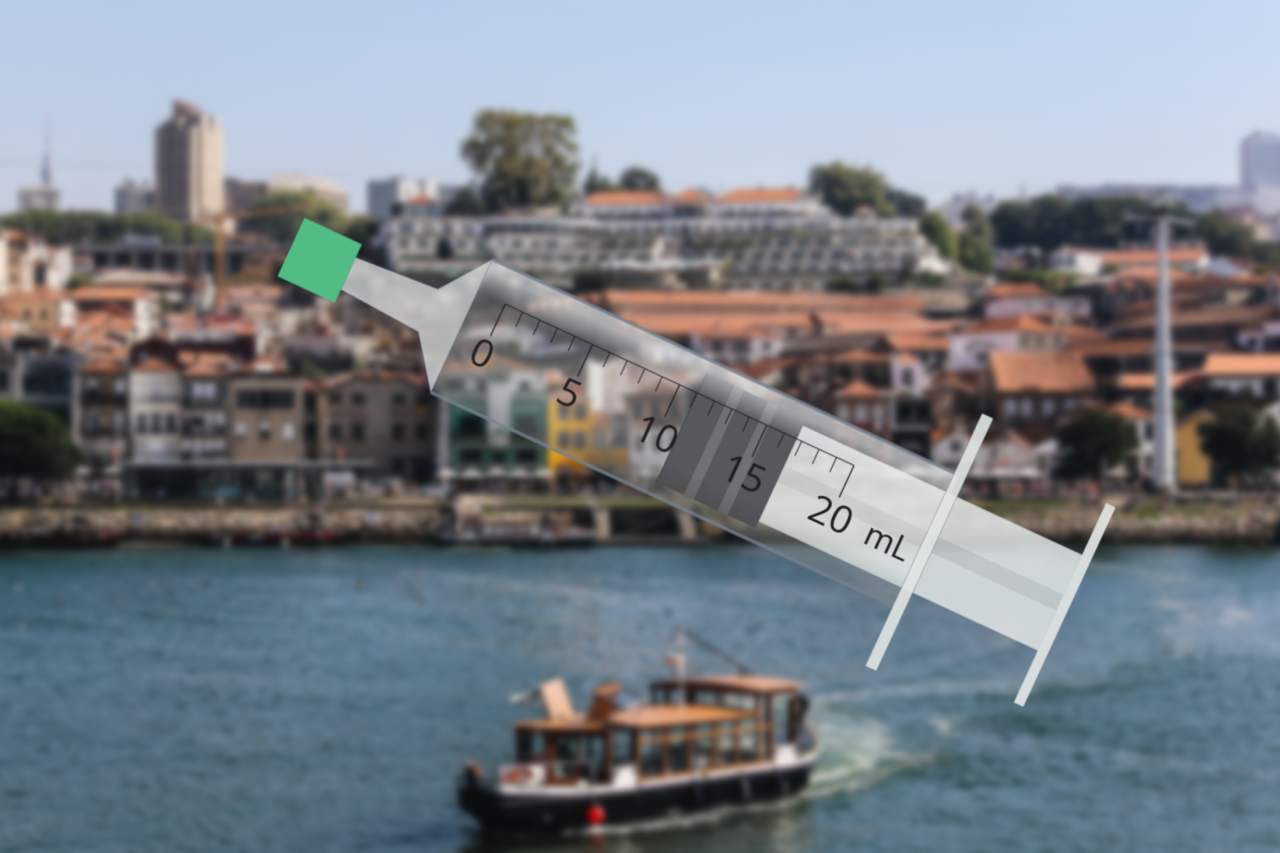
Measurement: 11,mL
